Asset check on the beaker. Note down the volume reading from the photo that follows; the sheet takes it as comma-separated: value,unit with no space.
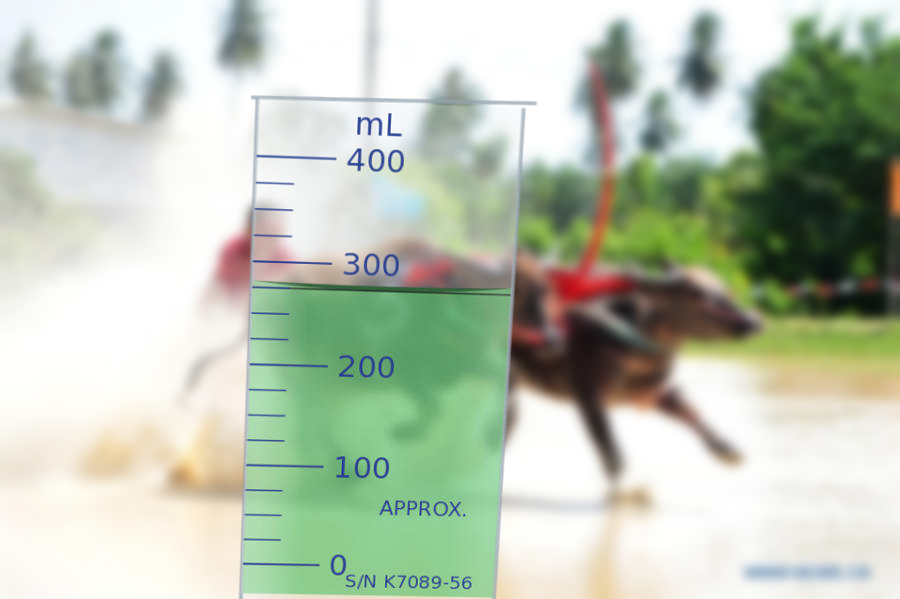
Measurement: 275,mL
